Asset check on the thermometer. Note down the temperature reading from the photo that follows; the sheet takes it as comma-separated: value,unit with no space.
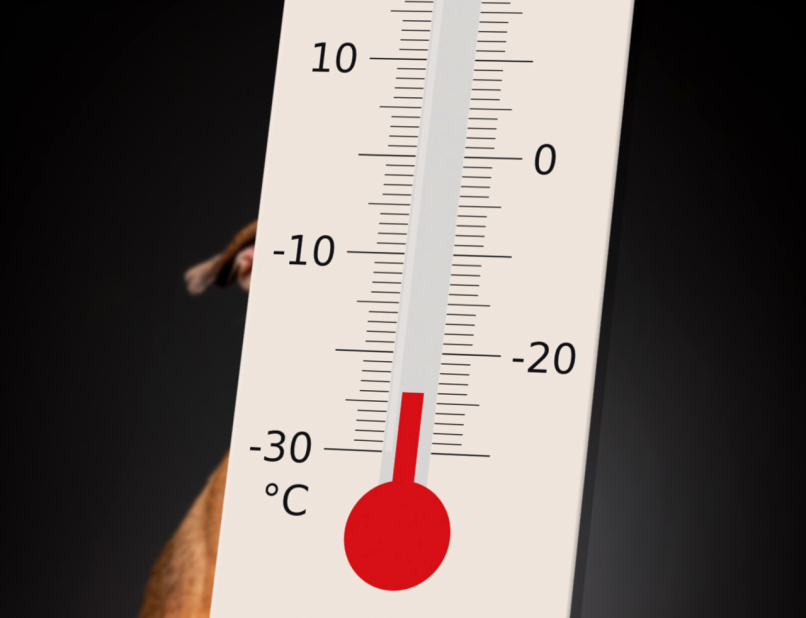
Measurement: -24,°C
